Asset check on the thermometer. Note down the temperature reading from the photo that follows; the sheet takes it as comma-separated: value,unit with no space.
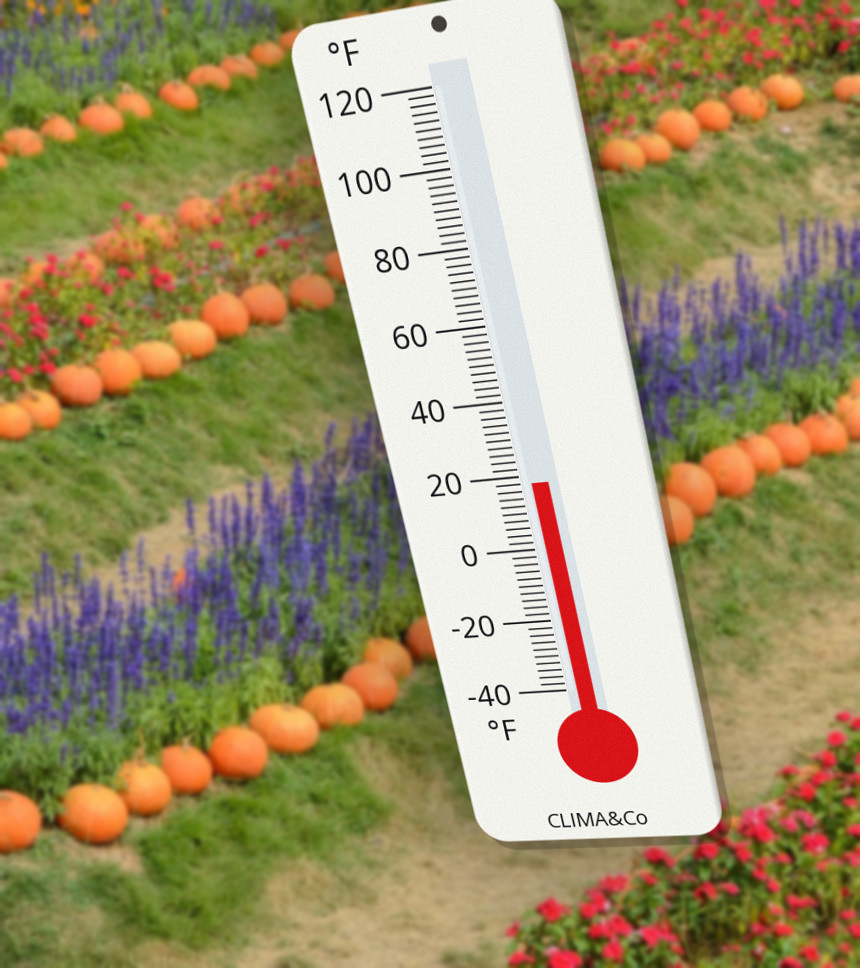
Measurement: 18,°F
